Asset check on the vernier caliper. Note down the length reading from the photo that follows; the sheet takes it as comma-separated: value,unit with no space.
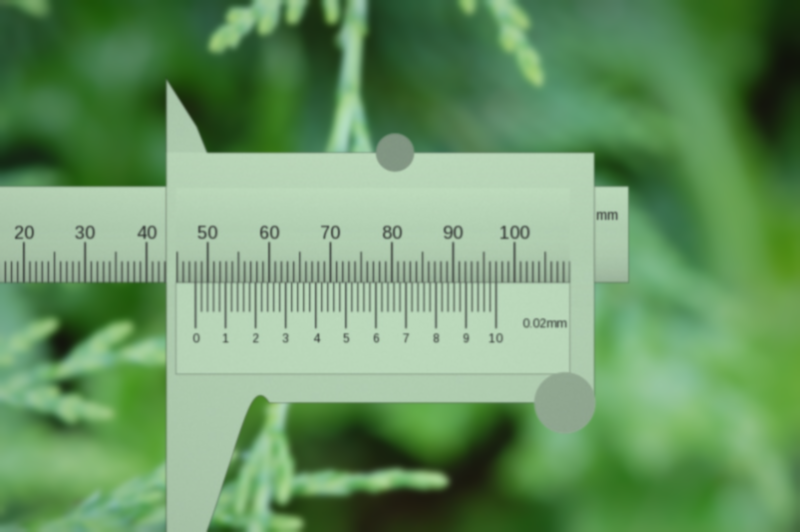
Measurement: 48.0,mm
